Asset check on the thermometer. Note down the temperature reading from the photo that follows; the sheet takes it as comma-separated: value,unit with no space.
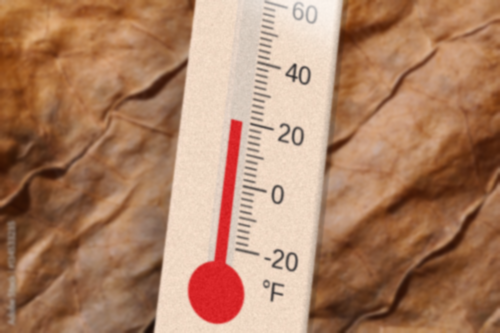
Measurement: 20,°F
